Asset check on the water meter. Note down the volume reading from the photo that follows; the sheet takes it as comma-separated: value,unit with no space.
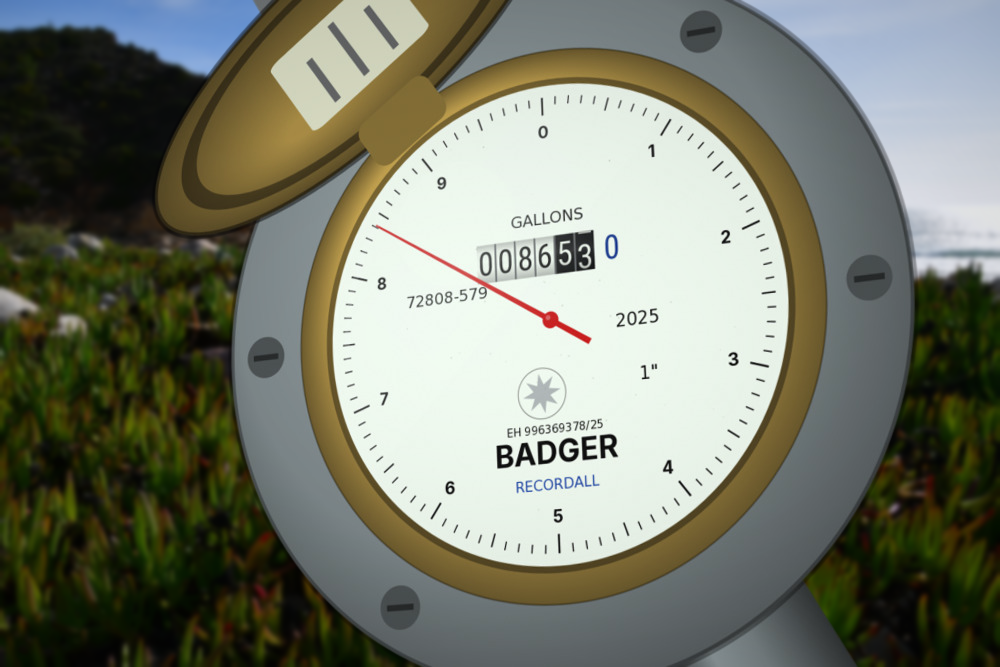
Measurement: 86528.4,gal
